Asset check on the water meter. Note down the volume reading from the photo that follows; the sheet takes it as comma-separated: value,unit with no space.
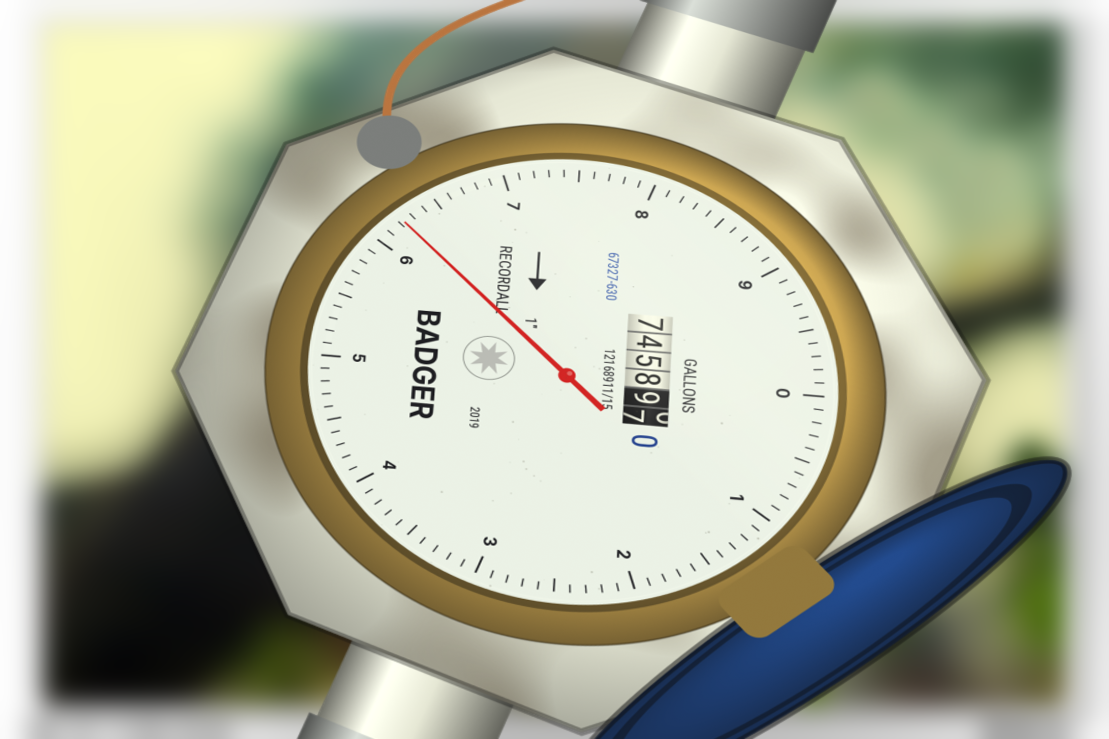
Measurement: 7458966.2,gal
